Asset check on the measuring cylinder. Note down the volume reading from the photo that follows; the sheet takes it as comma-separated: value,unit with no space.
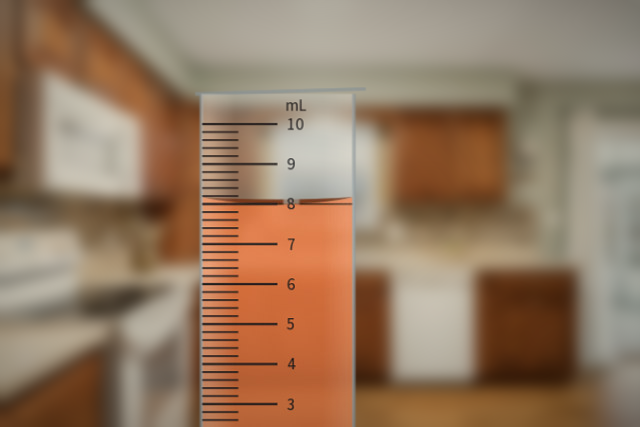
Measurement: 8,mL
